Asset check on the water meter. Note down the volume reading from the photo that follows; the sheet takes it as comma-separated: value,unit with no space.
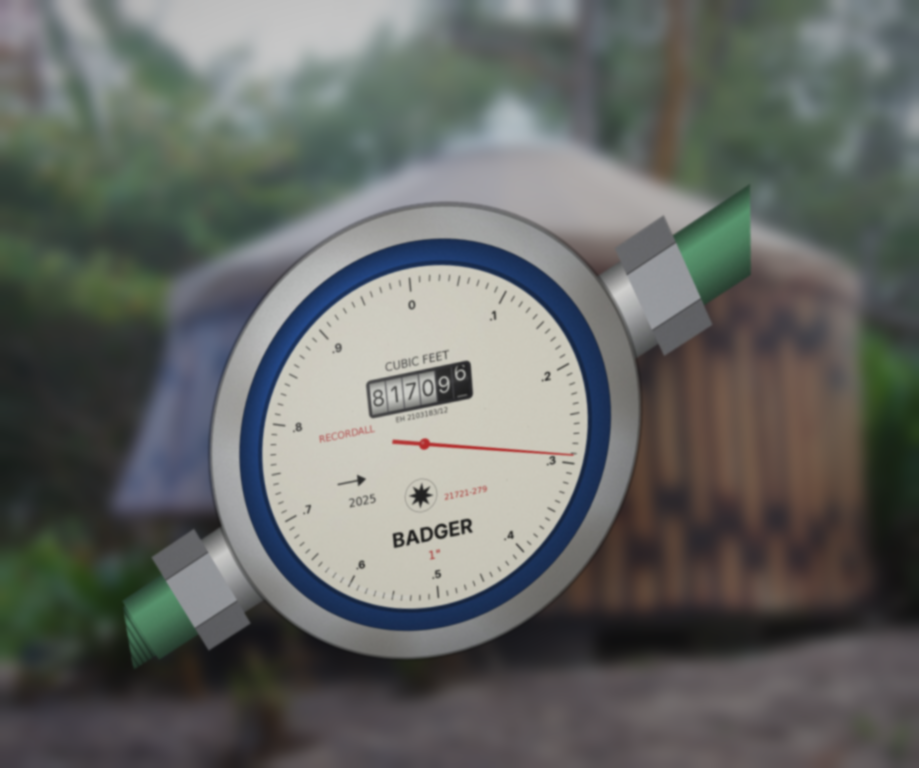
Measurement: 817096.29,ft³
